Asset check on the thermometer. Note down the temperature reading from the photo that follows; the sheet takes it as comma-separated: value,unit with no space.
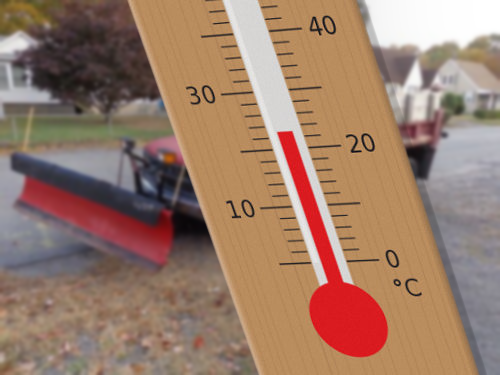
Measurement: 23,°C
